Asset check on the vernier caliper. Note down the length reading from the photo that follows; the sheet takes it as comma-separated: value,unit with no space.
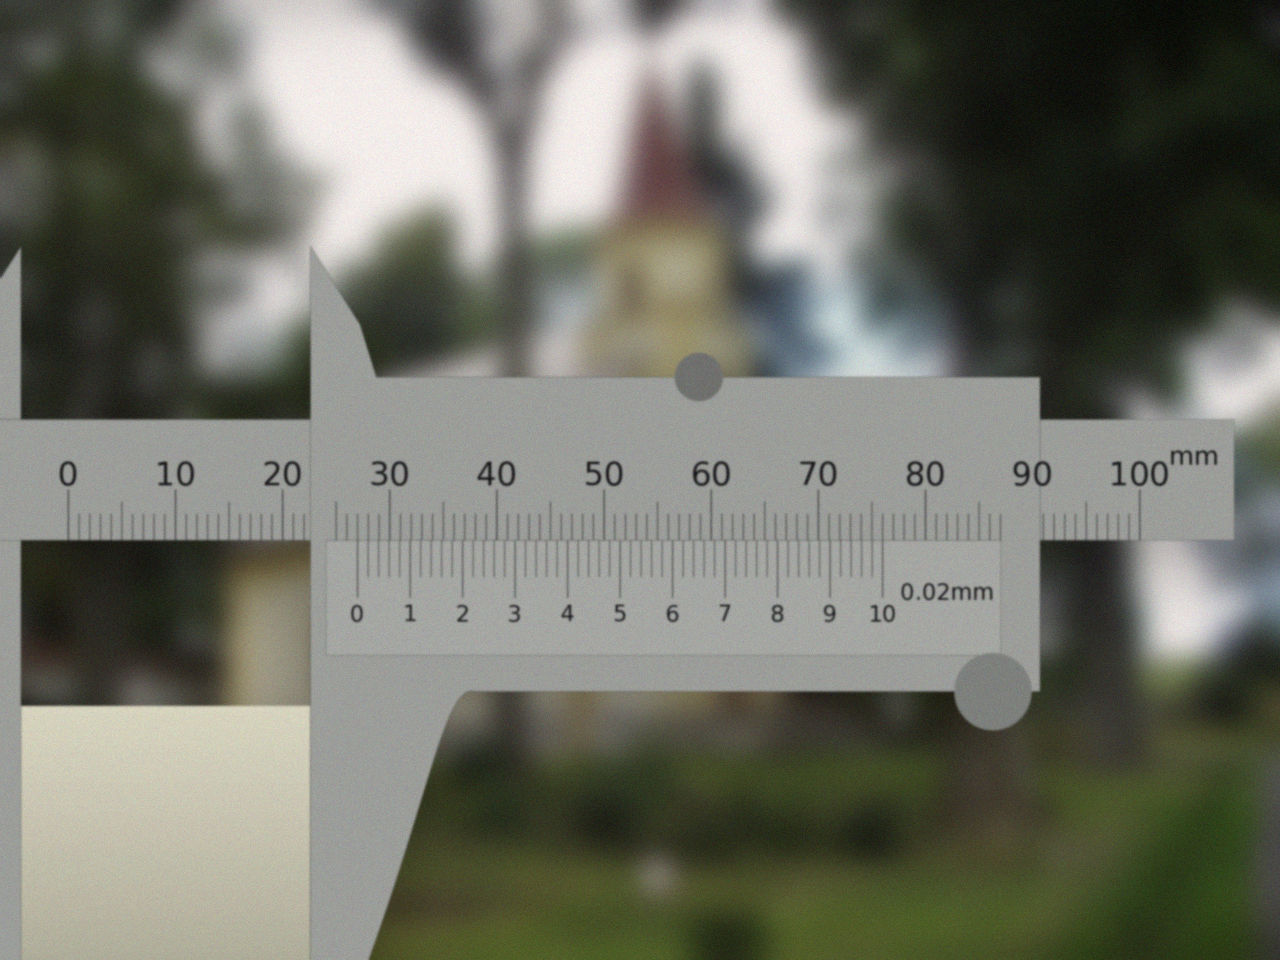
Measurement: 27.0,mm
